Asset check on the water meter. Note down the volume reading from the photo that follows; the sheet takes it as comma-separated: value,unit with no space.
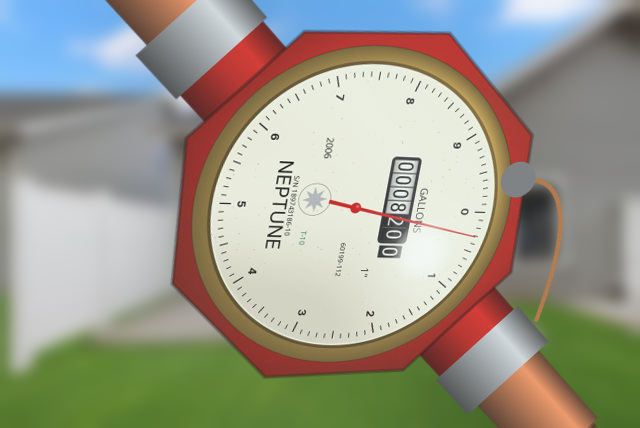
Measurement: 8200.3,gal
